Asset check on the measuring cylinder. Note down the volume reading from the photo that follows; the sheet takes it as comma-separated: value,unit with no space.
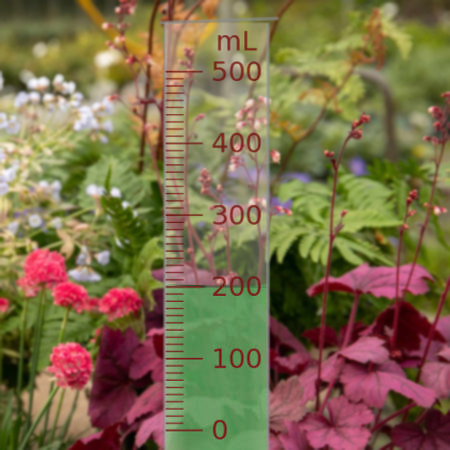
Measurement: 200,mL
